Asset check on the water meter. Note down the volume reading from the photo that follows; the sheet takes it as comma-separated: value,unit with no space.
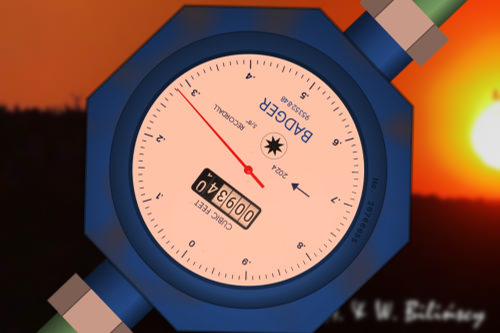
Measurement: 9340.28,ft³
